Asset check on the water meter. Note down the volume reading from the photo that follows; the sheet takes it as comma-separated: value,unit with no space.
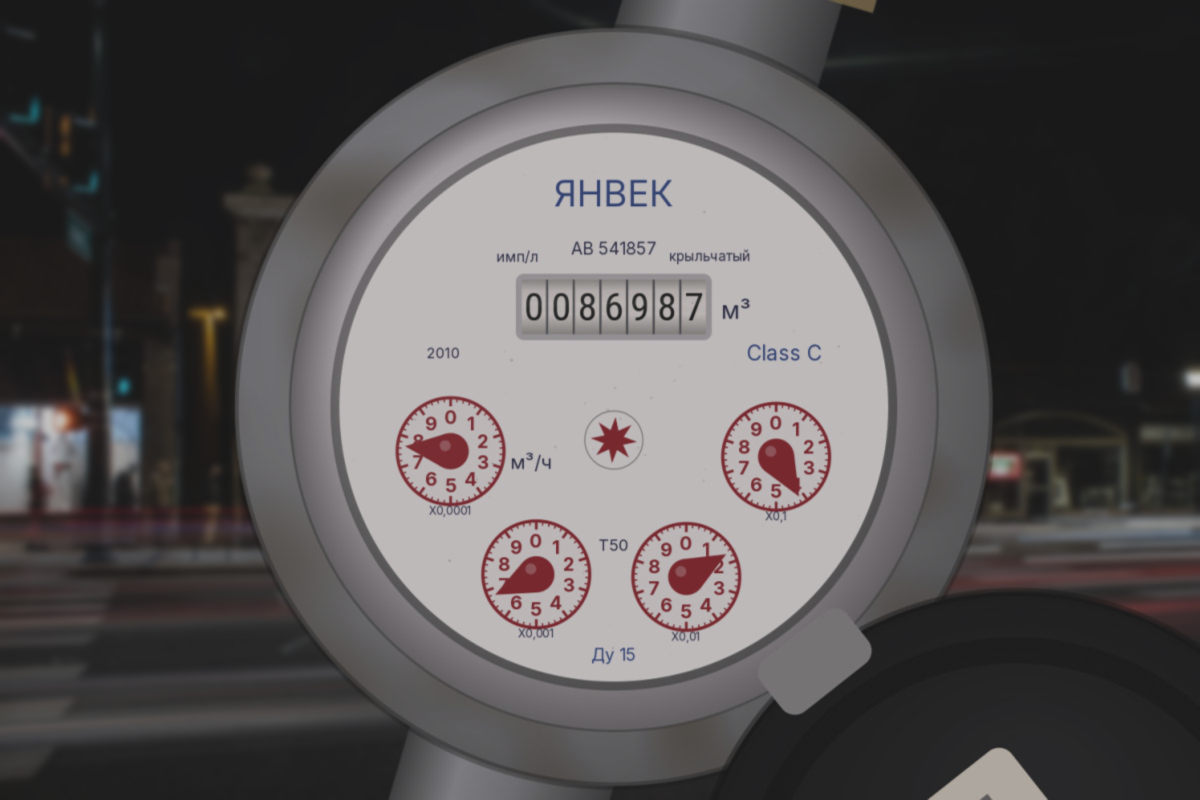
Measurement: 86987.4167,m³
